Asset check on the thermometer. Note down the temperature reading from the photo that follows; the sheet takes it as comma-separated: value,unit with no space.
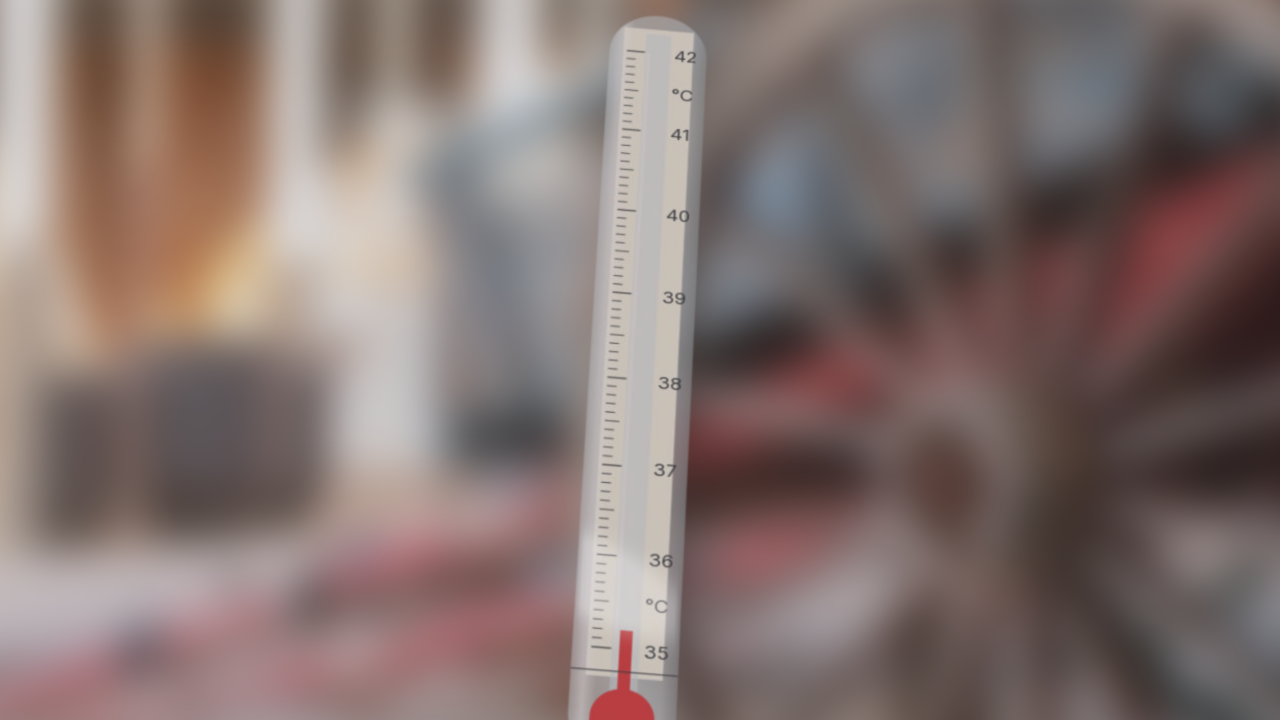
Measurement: 35.2,°C
